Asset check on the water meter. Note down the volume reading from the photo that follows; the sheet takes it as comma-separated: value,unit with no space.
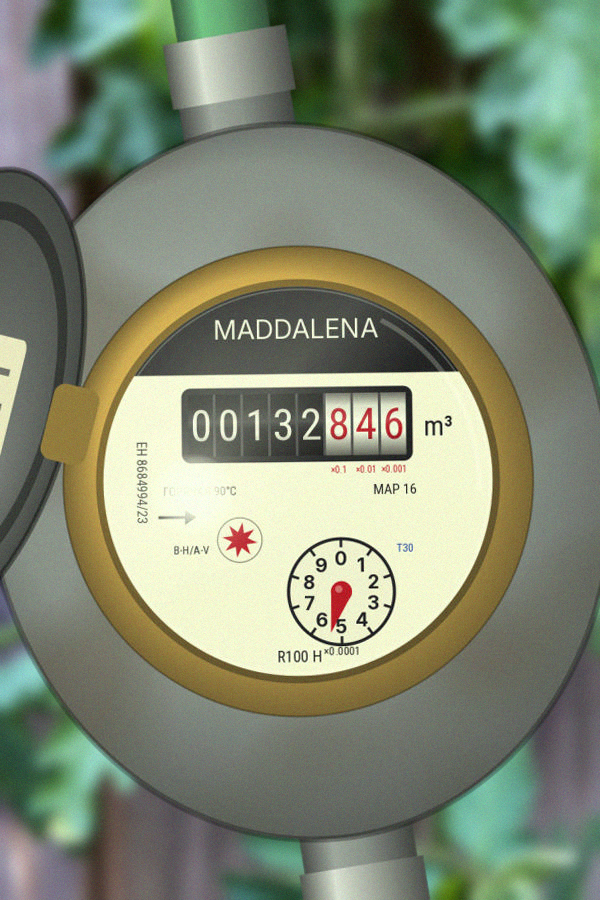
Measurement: 132.8465,m³
